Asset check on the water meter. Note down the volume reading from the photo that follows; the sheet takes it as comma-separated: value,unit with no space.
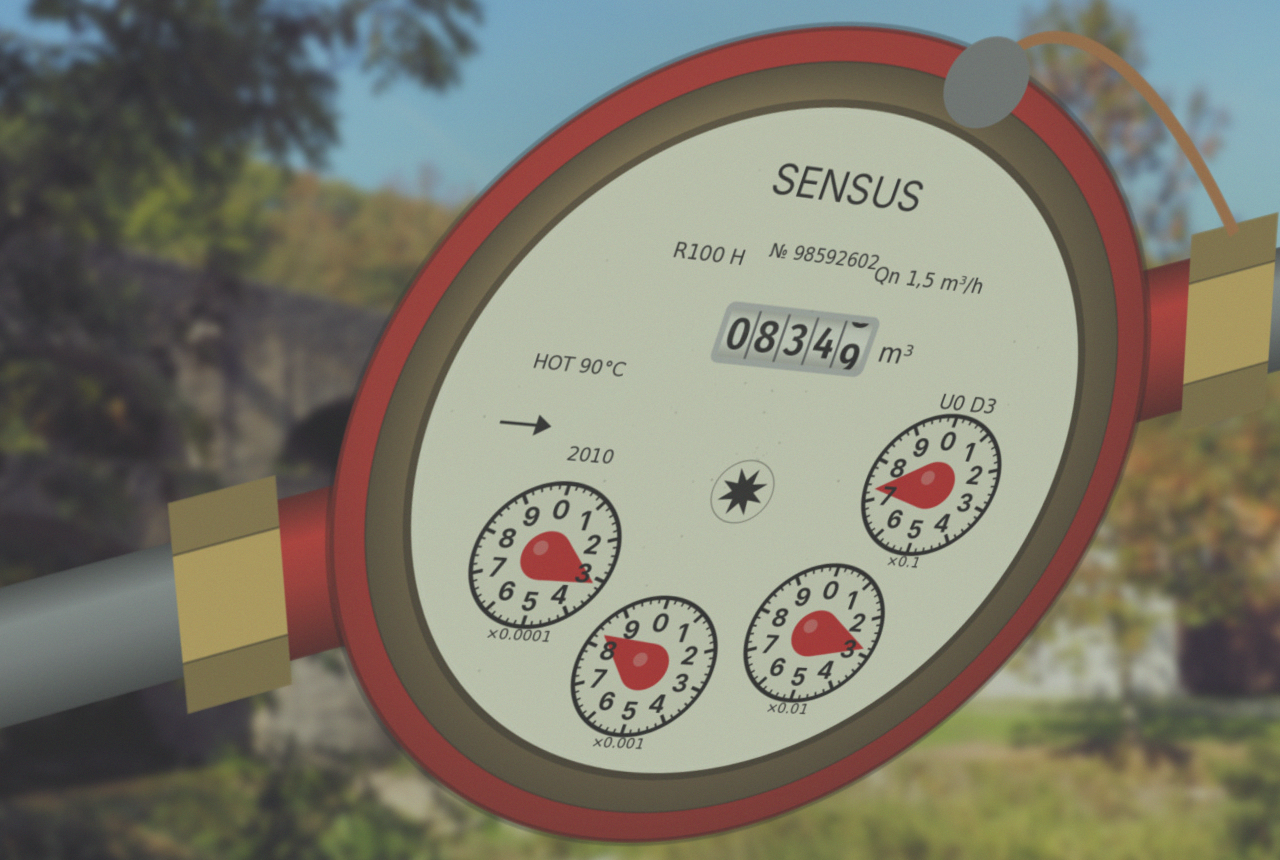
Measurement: 8348.7283,m³
